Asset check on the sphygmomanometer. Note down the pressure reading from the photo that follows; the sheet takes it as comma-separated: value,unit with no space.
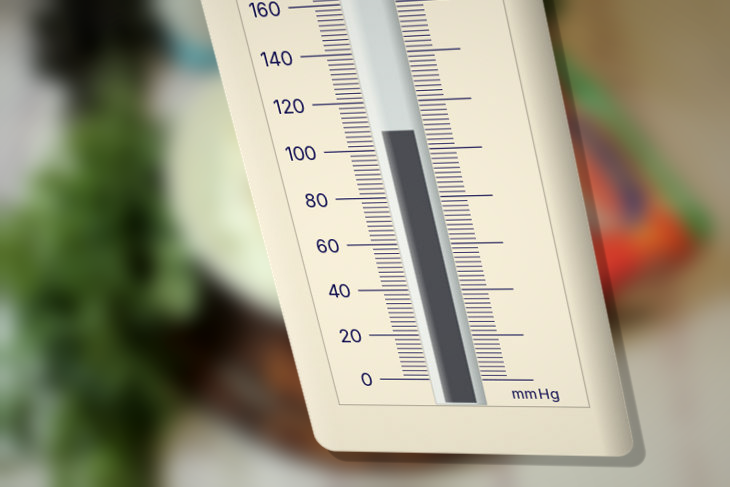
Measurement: 108,mmHg
